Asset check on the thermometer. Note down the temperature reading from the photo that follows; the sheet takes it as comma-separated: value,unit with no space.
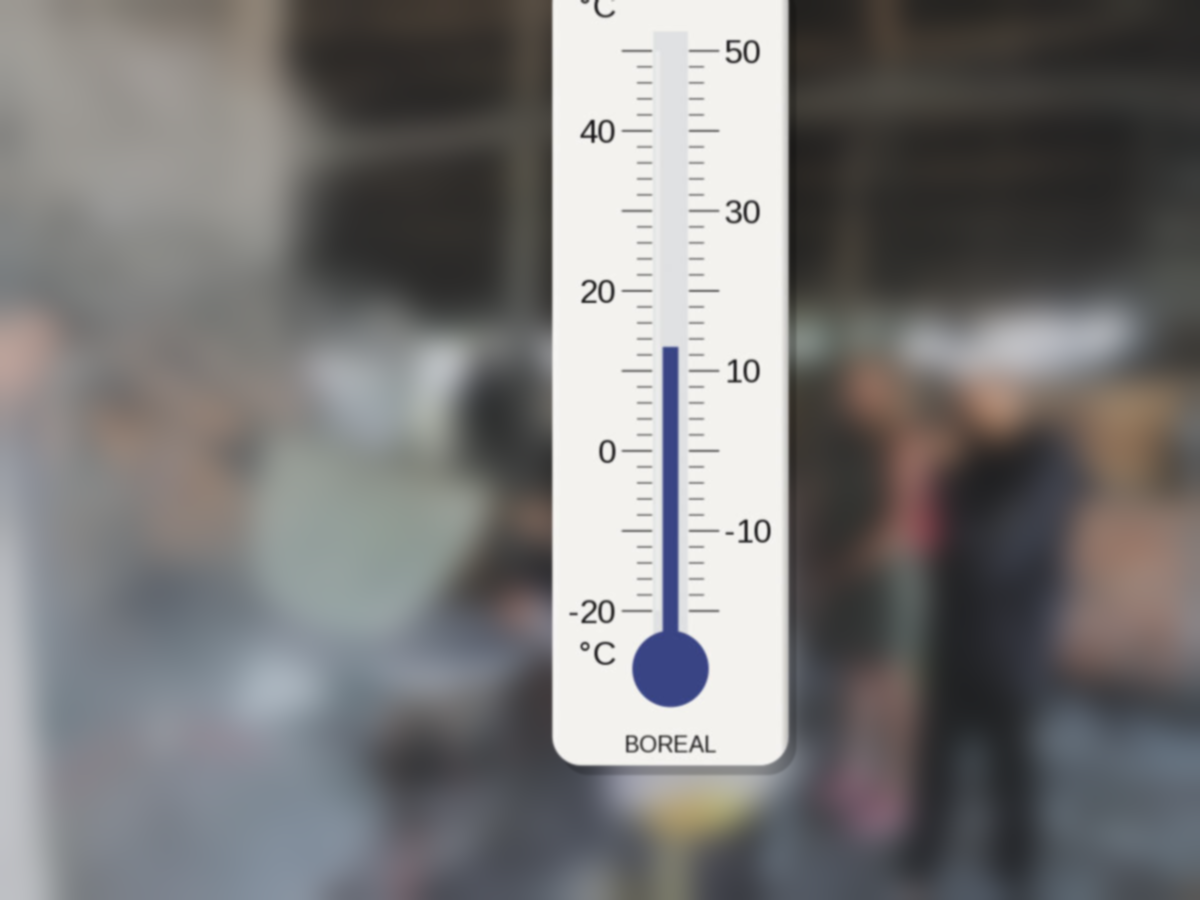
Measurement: 13,°C
